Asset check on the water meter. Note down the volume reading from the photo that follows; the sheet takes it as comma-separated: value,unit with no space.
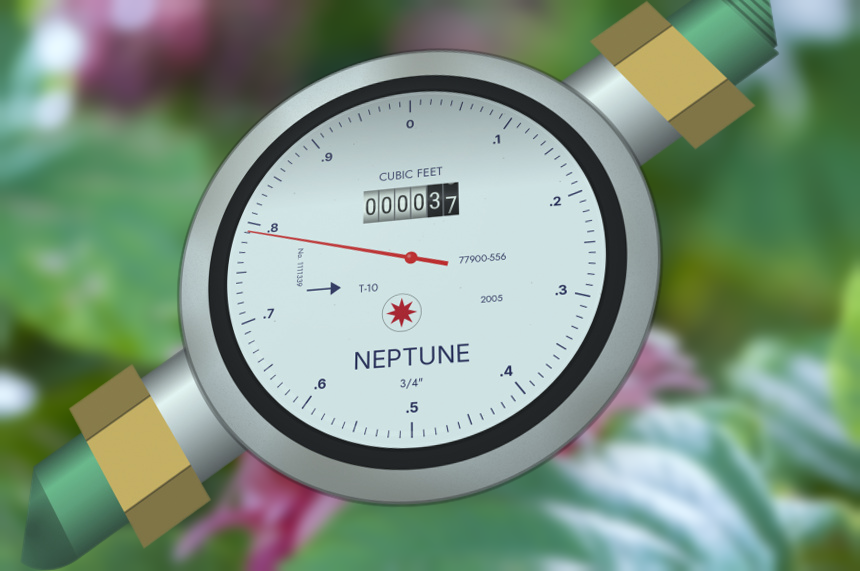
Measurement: 36.79,ft³
